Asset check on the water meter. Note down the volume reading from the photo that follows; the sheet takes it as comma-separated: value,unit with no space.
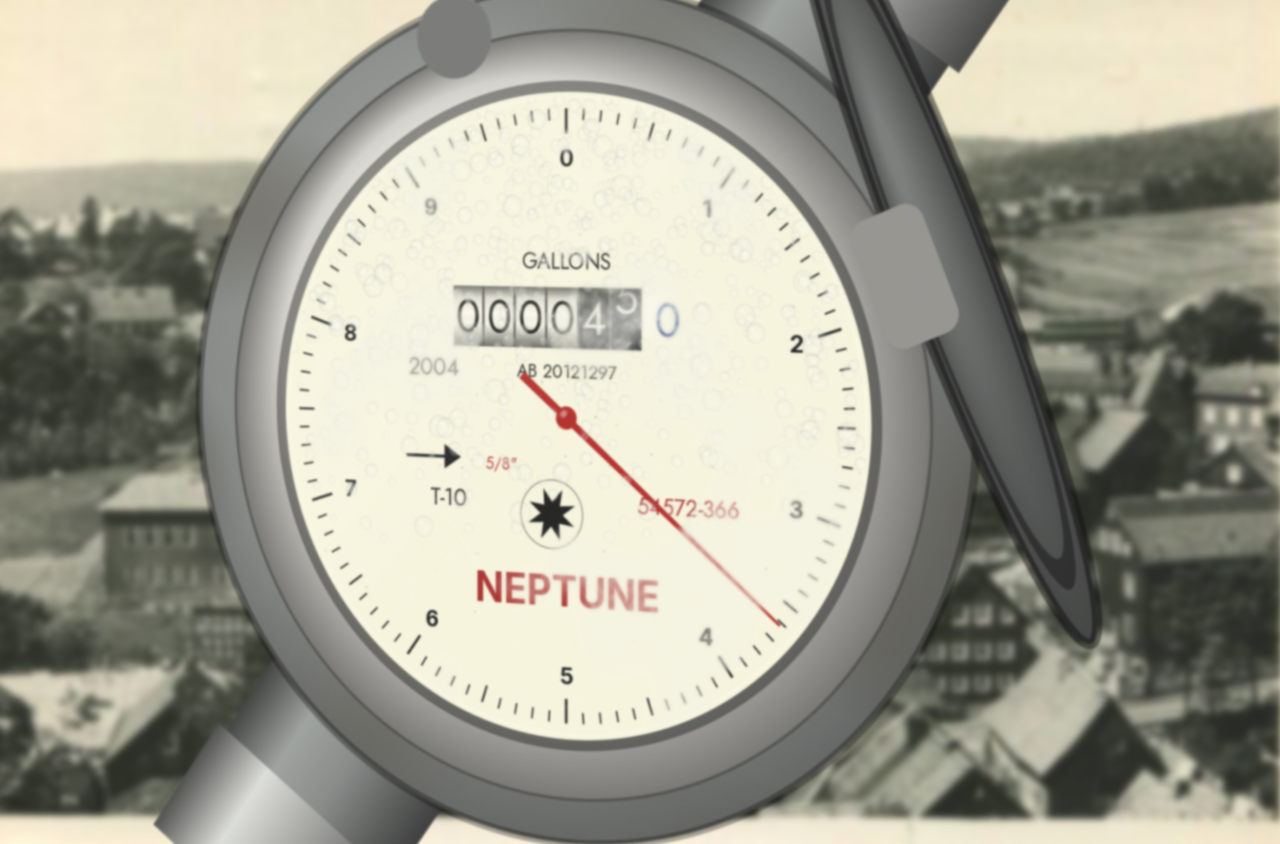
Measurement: 453.6,gal
